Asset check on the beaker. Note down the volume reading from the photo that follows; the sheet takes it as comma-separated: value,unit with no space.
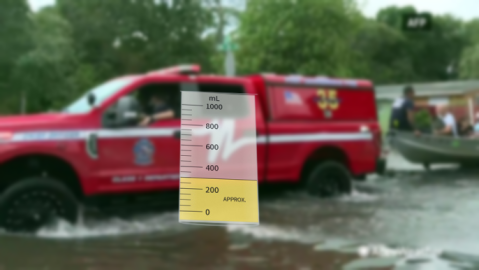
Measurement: 300,mL
